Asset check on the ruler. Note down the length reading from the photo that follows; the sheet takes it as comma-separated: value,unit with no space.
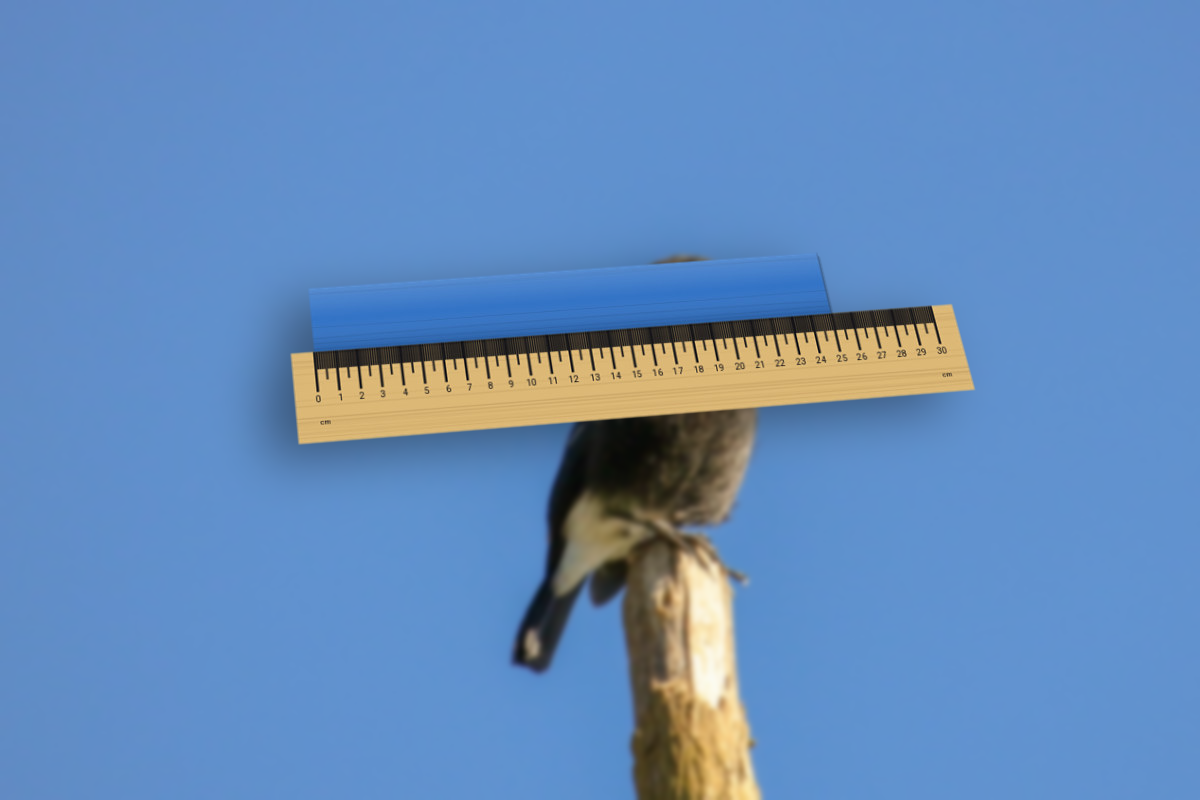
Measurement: 25,cm
